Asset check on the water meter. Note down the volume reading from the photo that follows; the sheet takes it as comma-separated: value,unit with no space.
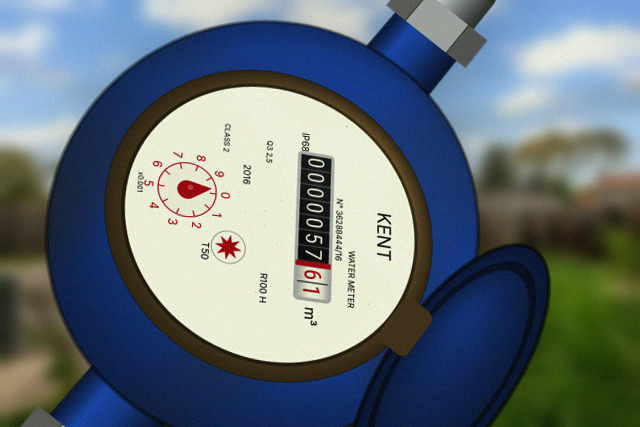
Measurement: 57.609,m³
